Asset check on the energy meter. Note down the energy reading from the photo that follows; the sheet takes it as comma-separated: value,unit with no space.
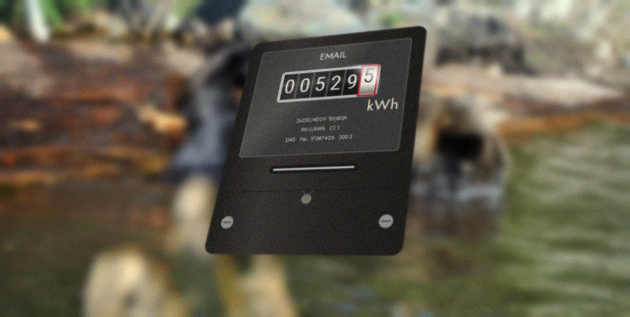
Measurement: 529.5,kWh
